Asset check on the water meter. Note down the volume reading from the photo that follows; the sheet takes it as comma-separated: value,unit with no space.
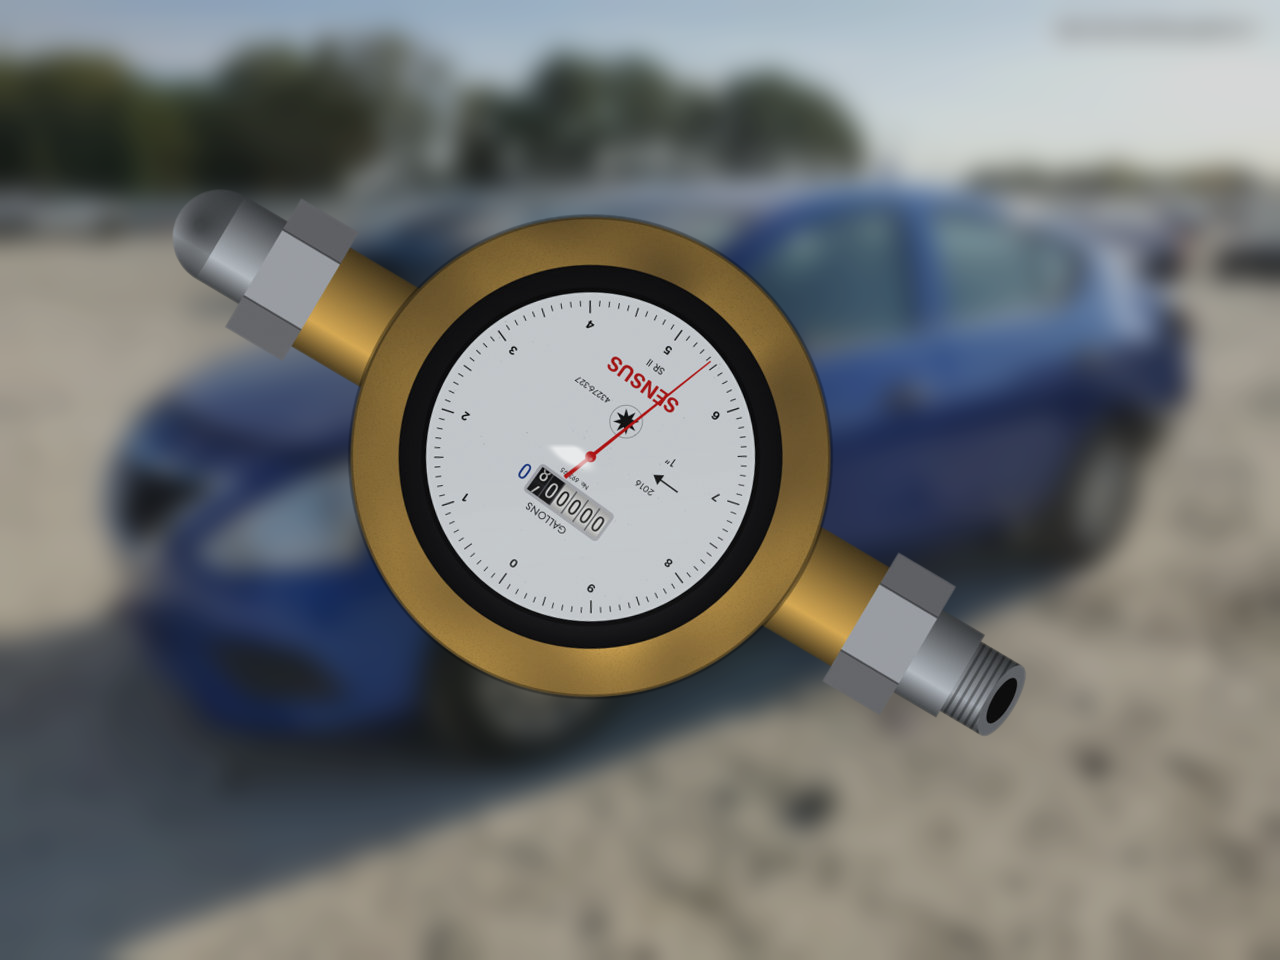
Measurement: 75.4,gal
